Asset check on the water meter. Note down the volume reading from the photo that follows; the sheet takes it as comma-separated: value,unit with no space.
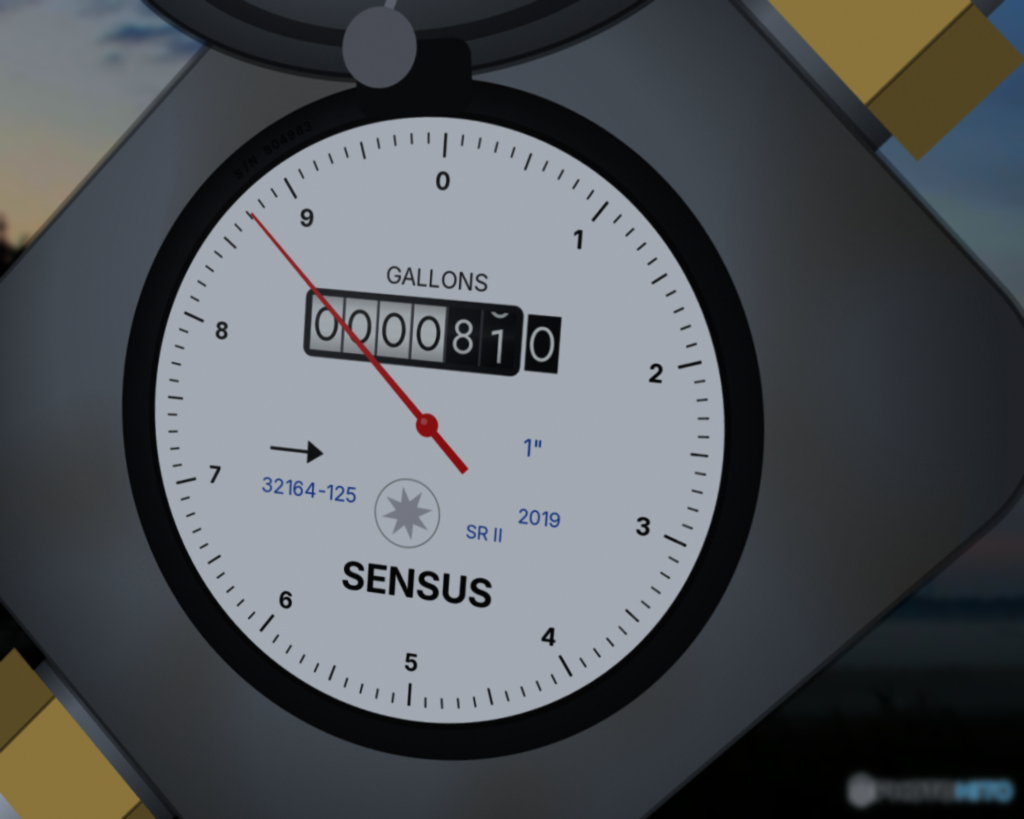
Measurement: 808.7,gal
